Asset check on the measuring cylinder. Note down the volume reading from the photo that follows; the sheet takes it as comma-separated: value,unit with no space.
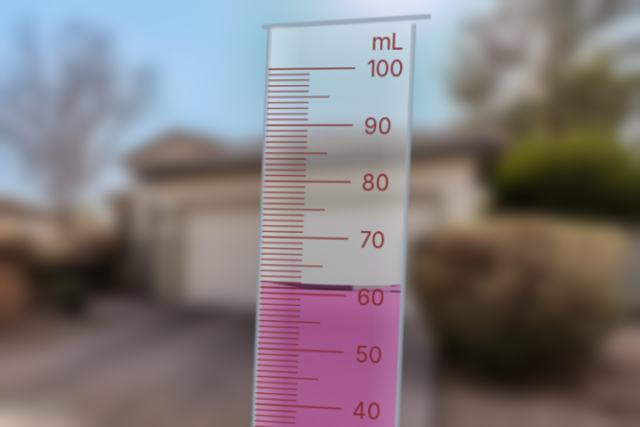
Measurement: 61,mL
